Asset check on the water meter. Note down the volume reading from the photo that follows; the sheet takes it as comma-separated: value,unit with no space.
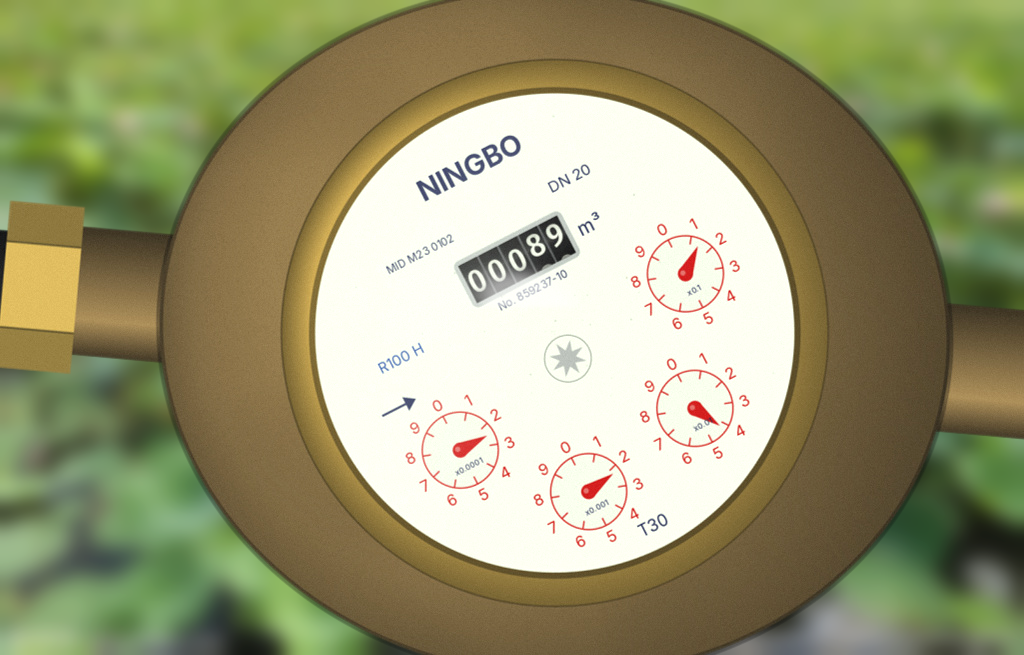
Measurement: 89.1422,m³
